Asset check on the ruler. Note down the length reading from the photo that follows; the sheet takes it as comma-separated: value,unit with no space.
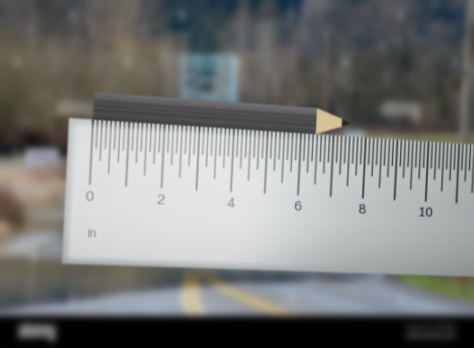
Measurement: 7.5,in
